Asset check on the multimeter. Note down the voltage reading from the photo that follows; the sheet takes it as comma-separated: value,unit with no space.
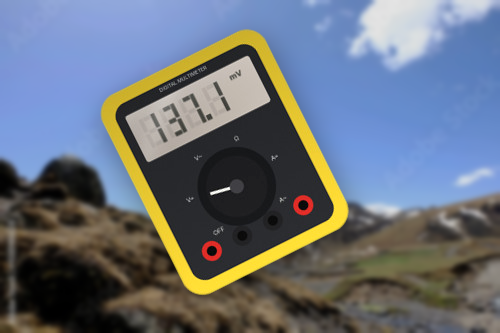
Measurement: 137.1,mV
